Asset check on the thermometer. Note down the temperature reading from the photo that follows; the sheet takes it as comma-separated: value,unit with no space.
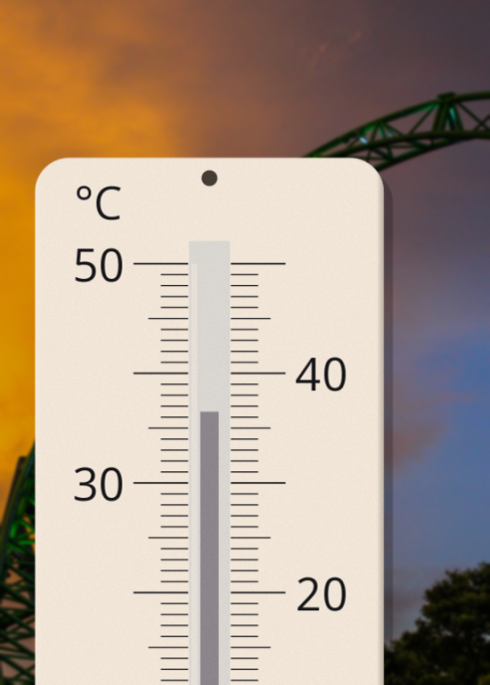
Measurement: 36.5,°C
